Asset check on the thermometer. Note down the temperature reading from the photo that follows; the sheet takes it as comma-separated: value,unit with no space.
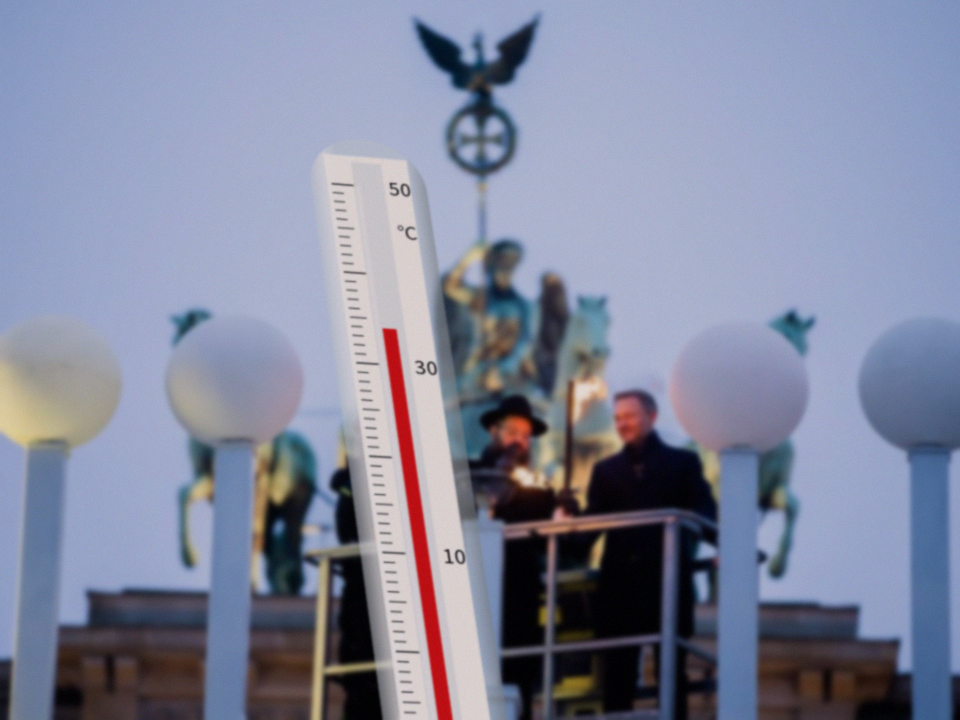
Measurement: 34,°C
